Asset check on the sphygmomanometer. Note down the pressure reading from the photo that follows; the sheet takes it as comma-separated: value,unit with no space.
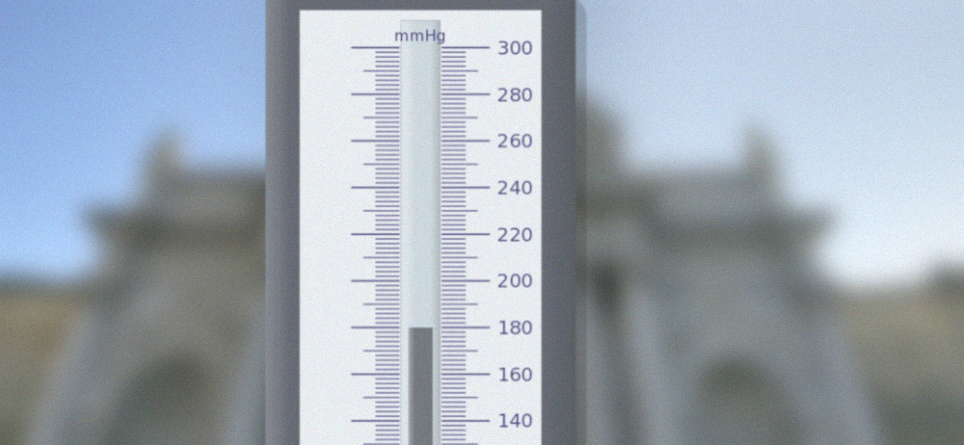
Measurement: 180,mmHg
